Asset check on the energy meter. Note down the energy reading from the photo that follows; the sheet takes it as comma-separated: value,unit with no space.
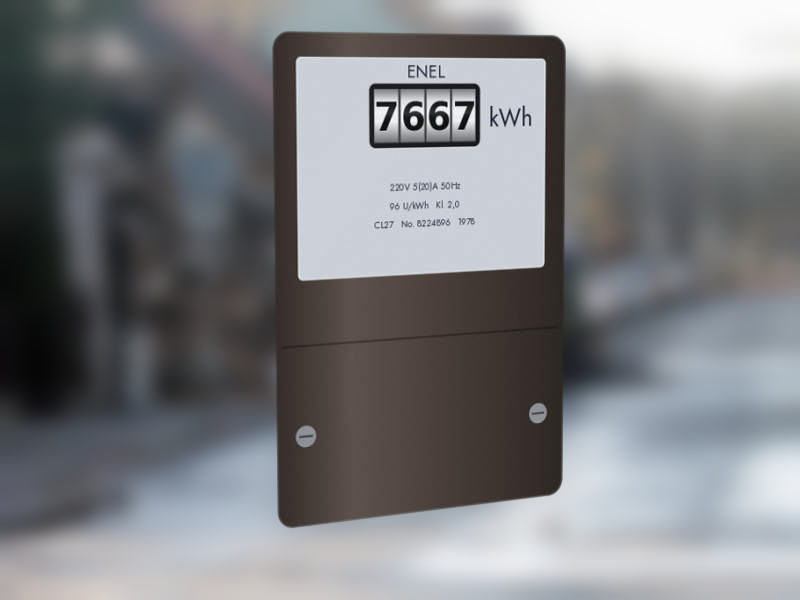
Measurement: 7667,kWh
